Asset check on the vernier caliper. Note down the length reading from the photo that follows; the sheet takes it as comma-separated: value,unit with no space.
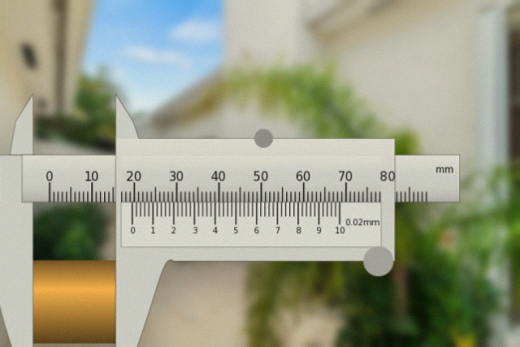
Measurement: 19.5,mm
